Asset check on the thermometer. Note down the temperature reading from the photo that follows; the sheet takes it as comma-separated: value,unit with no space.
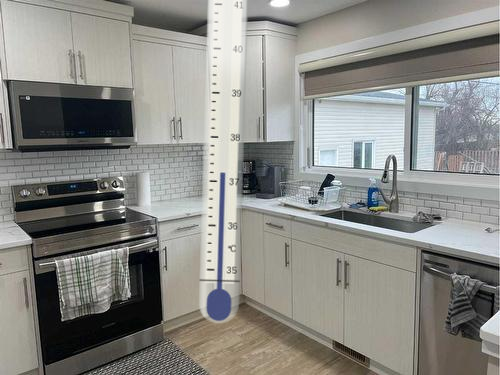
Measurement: 37.2,°C
